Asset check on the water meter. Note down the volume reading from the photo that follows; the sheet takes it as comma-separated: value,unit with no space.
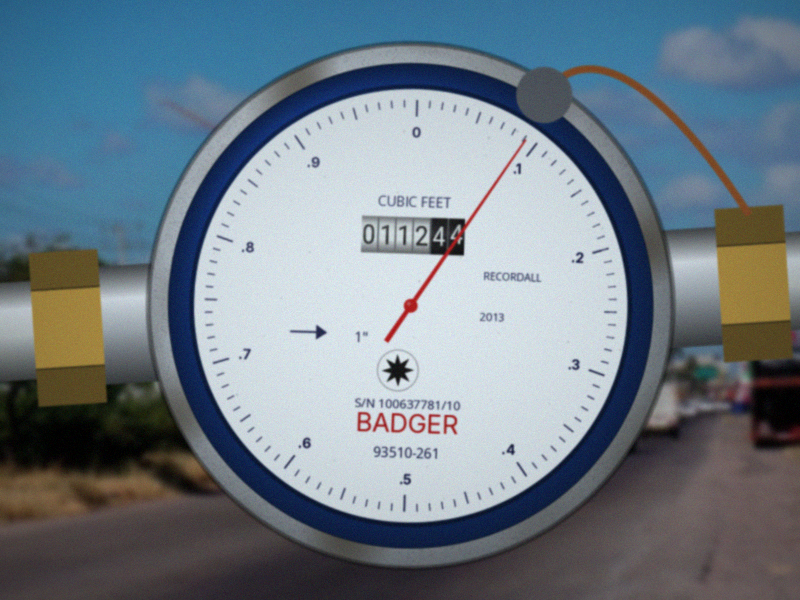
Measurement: 11244.09,ft³
